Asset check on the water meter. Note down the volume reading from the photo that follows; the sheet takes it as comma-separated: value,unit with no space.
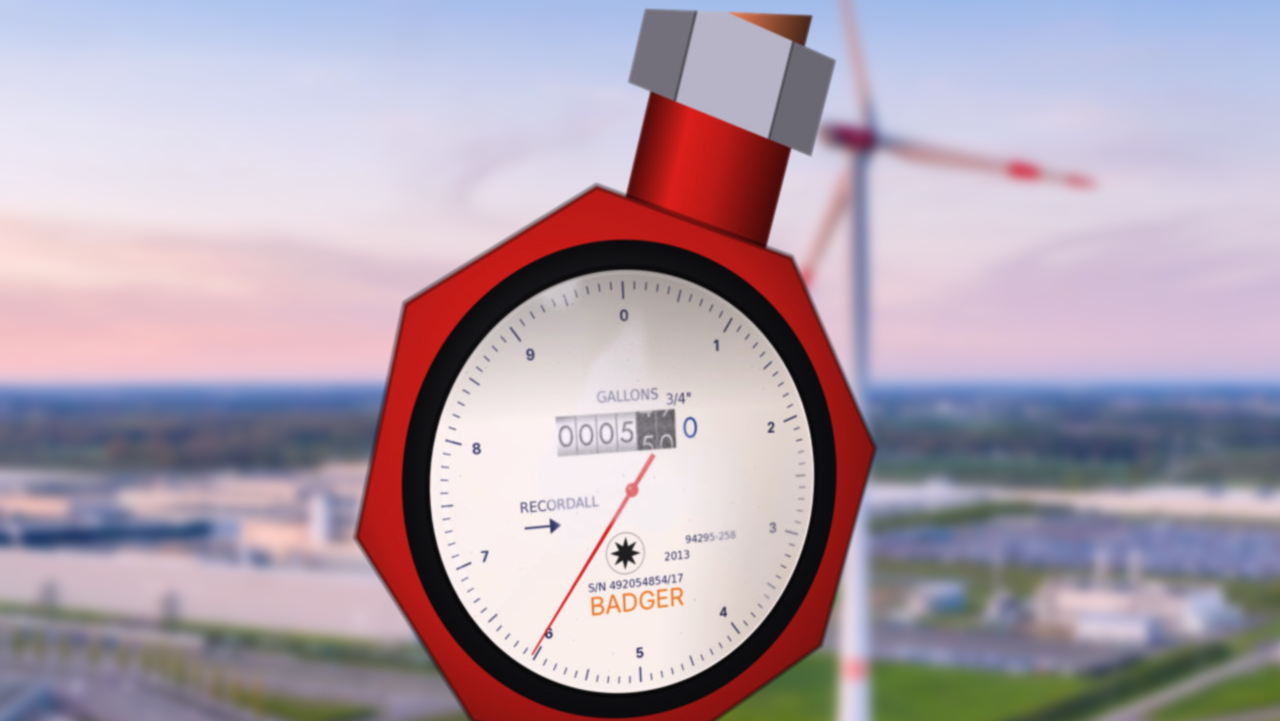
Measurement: 5496.0,gal
